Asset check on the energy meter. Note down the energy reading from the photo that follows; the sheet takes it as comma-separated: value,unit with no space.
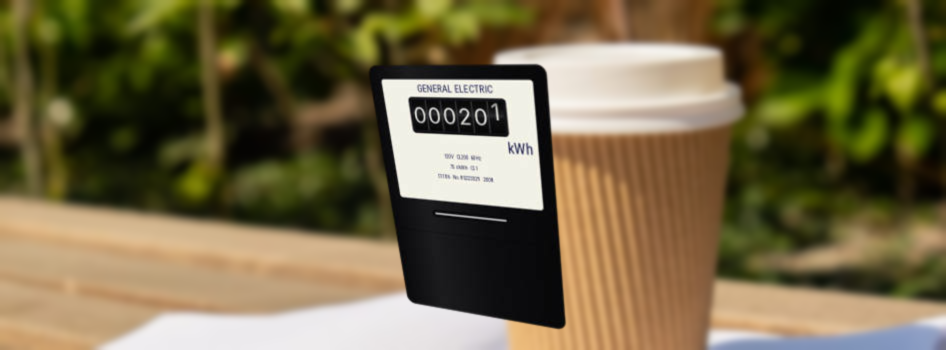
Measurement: 201,kWh
